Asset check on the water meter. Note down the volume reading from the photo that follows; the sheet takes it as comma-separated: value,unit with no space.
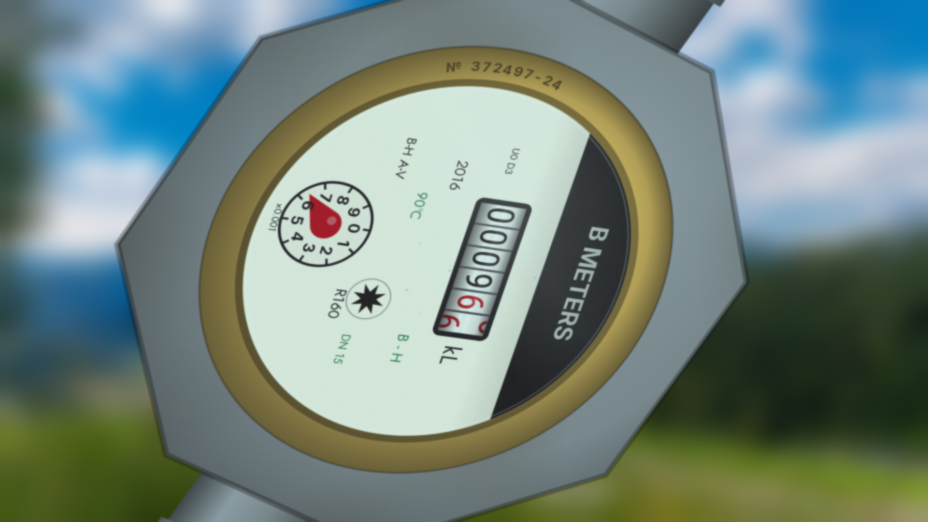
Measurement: 9.656,kL
